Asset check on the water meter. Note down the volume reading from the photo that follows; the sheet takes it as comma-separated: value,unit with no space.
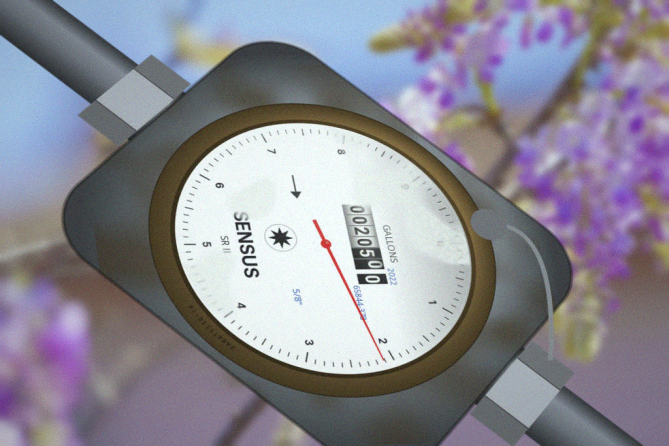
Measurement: 20502.1,gal
